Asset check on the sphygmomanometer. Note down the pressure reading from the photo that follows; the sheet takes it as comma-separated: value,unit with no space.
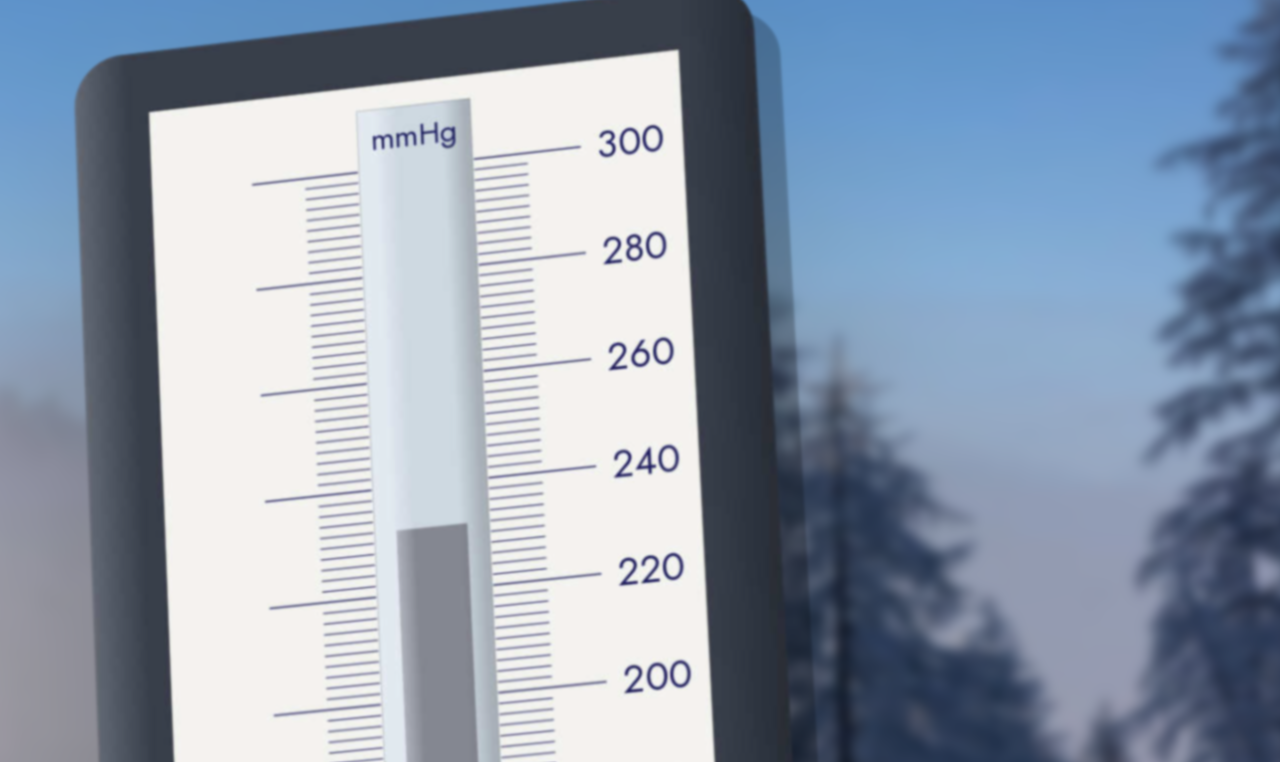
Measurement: 232,mmHg
